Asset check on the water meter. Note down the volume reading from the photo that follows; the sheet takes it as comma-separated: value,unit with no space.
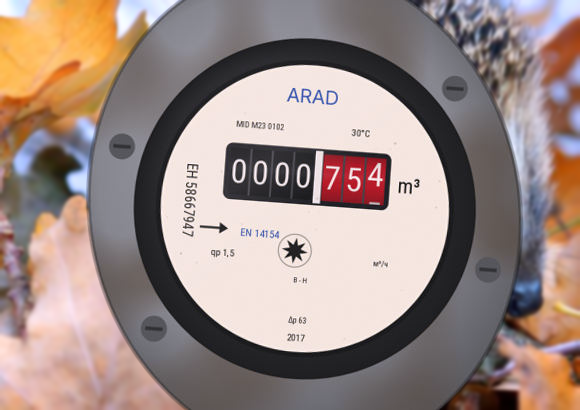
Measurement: 0.754,m³
